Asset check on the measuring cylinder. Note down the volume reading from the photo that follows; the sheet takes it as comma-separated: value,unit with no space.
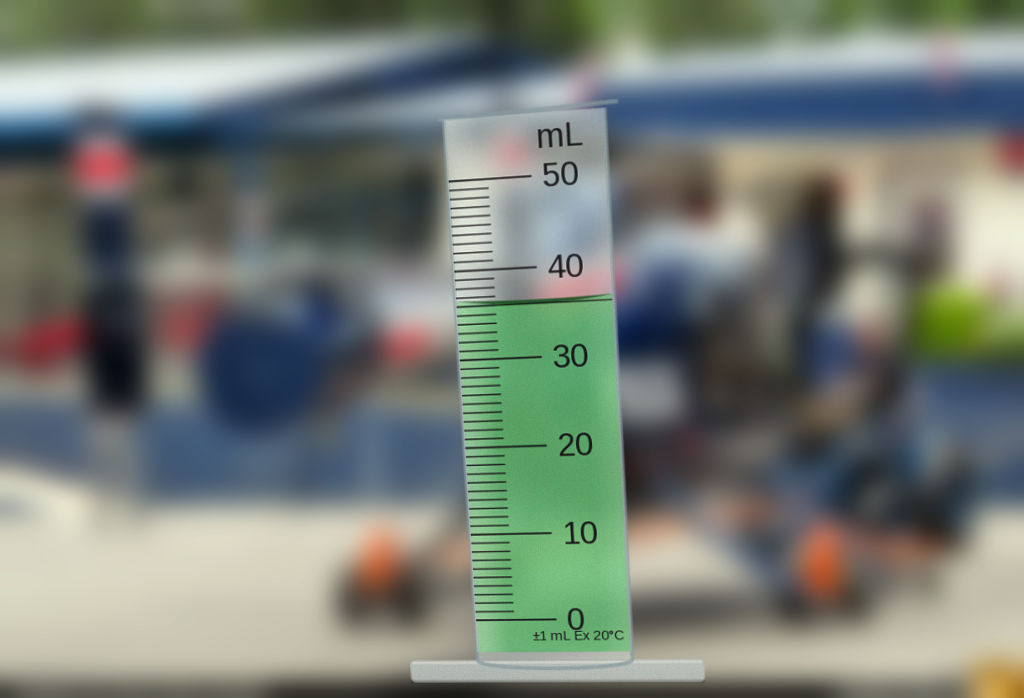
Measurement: 36,mL
